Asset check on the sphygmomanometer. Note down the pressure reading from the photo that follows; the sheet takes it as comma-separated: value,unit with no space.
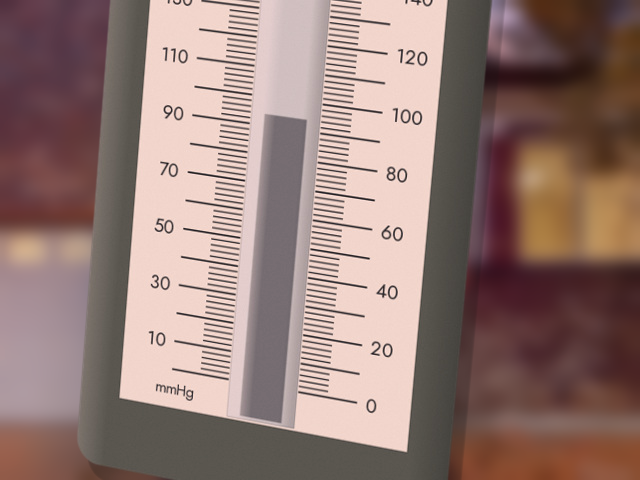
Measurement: 94,mmHg
